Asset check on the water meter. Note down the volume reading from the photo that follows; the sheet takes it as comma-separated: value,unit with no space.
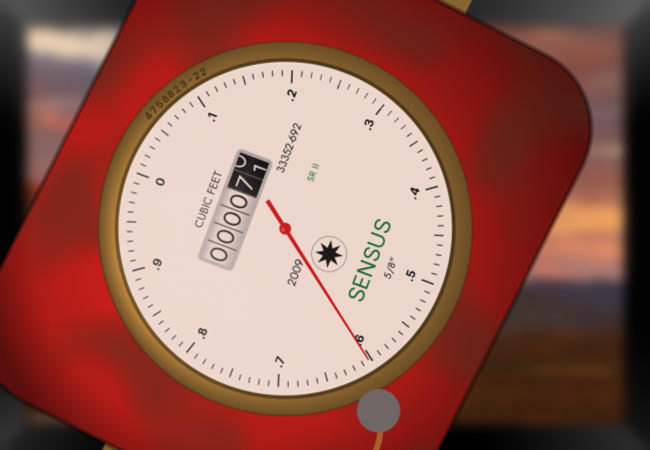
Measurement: 70.60,ft³
